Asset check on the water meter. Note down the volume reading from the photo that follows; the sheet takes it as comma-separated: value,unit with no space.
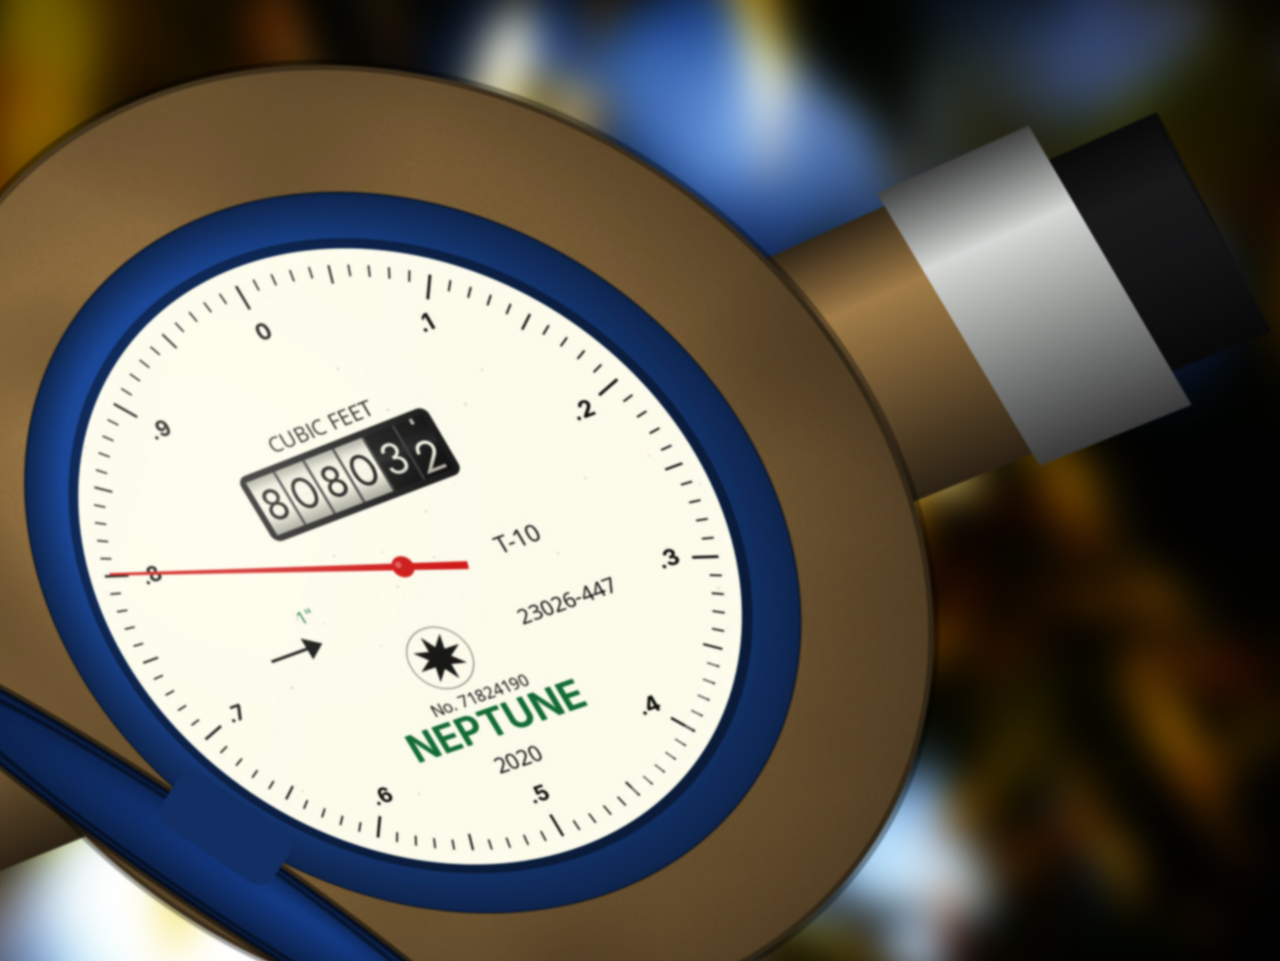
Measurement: 808031.80,ft³
